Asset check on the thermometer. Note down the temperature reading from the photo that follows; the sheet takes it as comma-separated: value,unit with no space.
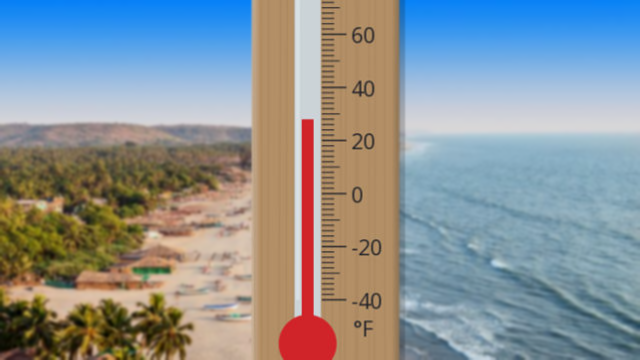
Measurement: 28,°F
